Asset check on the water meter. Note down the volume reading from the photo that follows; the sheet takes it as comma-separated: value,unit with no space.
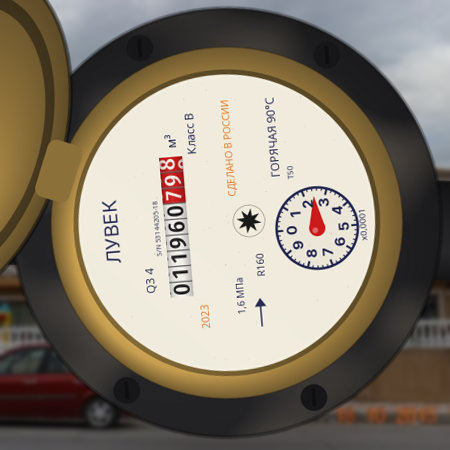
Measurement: 11960.7982,m³
